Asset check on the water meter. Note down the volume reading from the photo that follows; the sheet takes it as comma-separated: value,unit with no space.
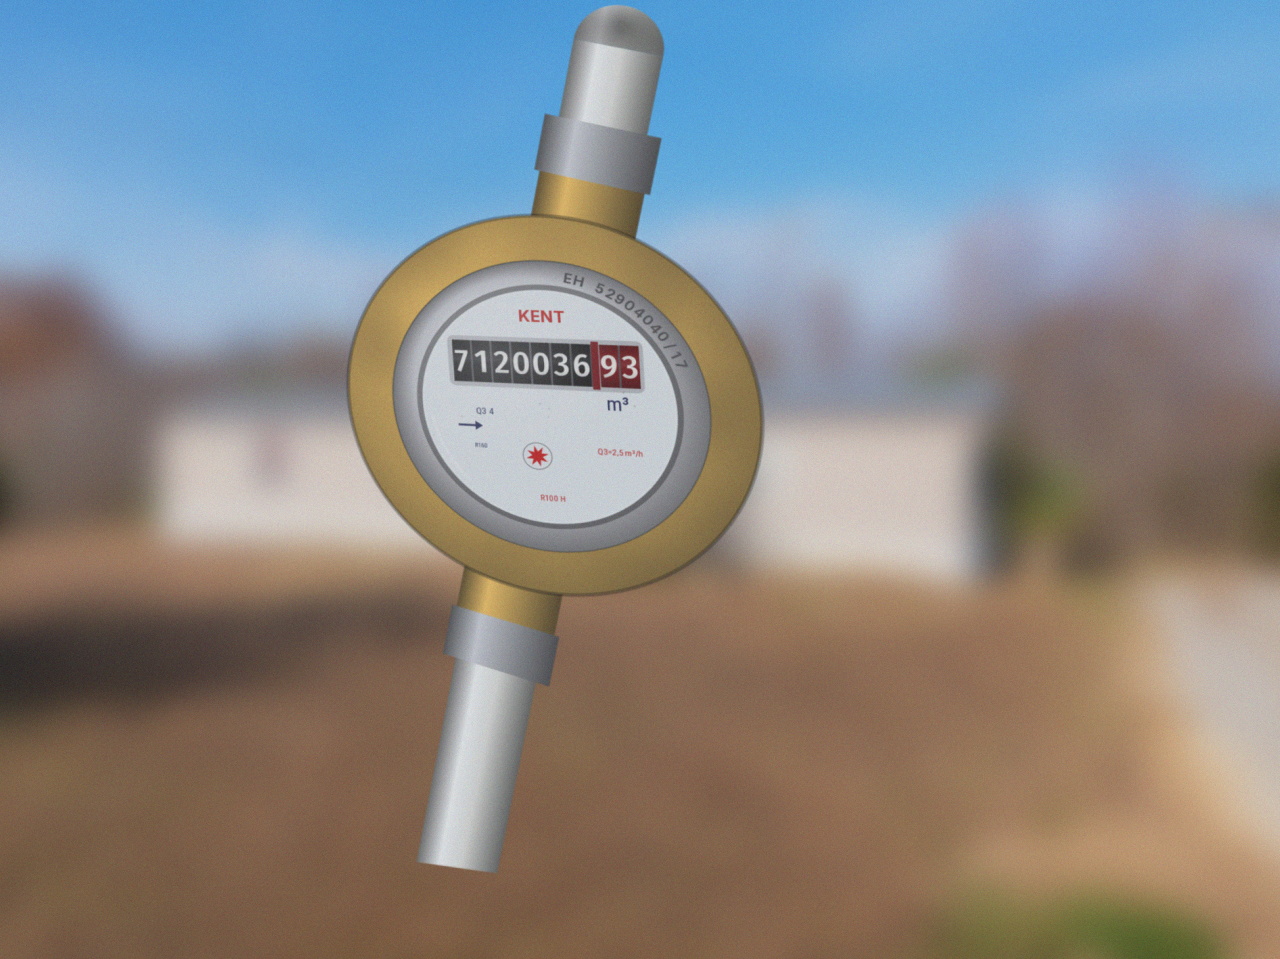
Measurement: 7120036.93,m³
